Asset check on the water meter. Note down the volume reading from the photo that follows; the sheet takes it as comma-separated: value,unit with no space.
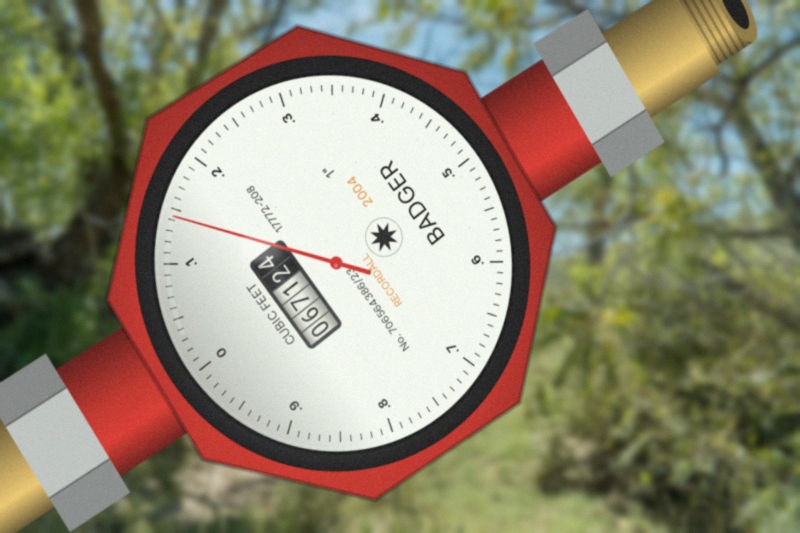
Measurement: 67124.14,ft³
